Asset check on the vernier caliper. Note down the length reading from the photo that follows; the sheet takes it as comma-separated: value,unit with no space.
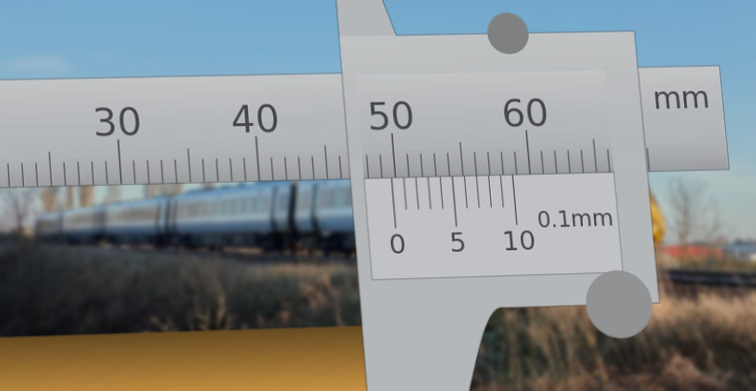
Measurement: 49.7,mm
